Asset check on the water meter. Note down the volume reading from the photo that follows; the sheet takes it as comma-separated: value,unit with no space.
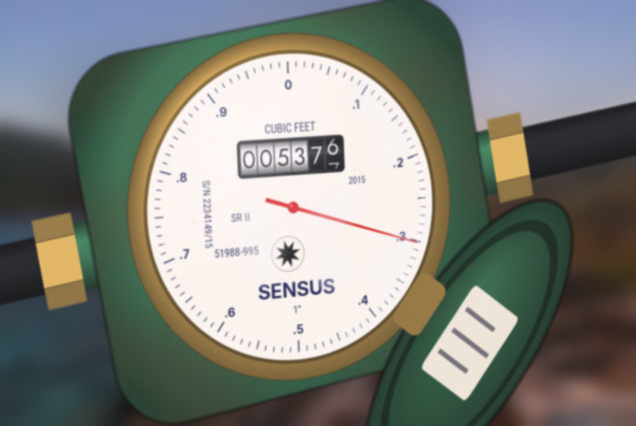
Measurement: 5376.30,ft³
